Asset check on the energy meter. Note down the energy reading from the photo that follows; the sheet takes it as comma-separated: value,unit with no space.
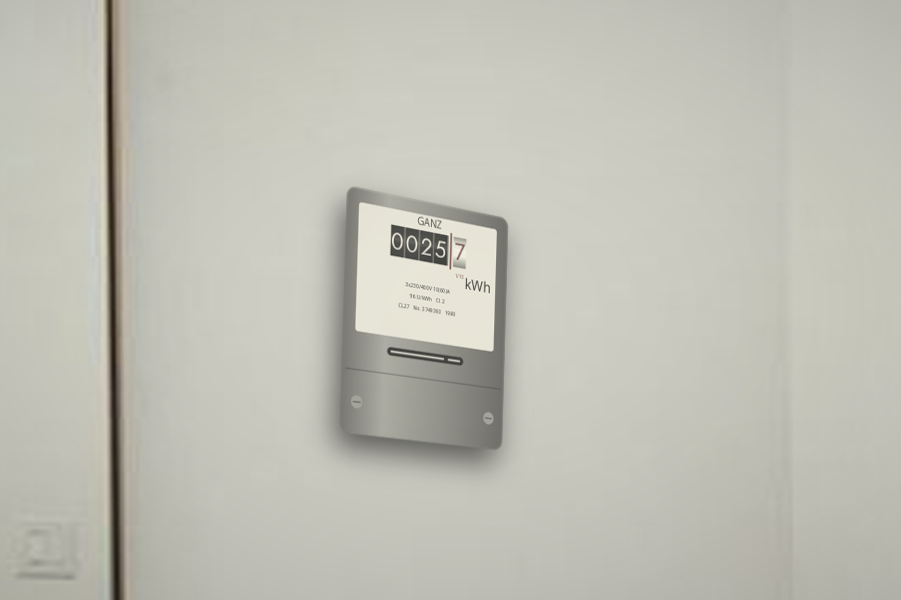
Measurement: 25.7,kWh
